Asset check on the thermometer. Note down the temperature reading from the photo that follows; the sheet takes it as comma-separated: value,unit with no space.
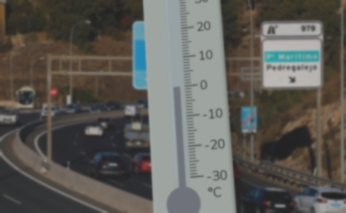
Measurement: 0,°C
